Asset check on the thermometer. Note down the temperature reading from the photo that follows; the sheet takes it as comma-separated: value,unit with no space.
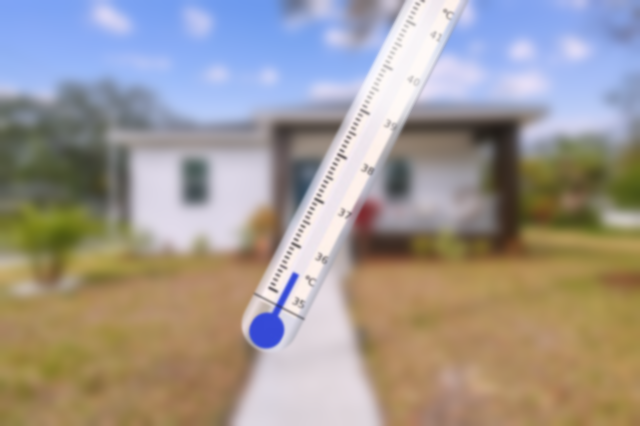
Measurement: 35.5,°C
